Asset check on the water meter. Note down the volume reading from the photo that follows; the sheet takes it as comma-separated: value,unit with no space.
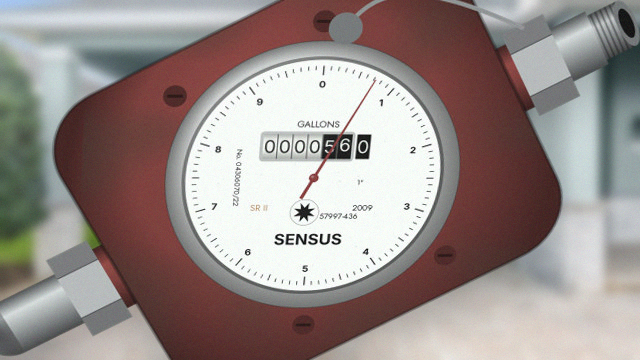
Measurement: 560.7,gal
